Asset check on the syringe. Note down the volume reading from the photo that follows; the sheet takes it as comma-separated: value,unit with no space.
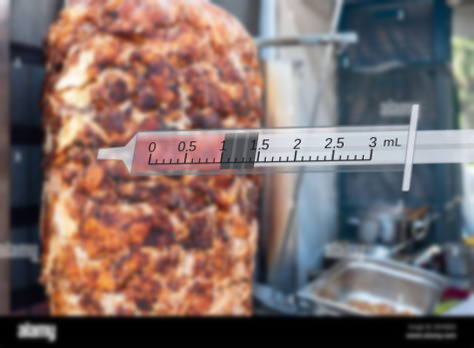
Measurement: 1,mL
